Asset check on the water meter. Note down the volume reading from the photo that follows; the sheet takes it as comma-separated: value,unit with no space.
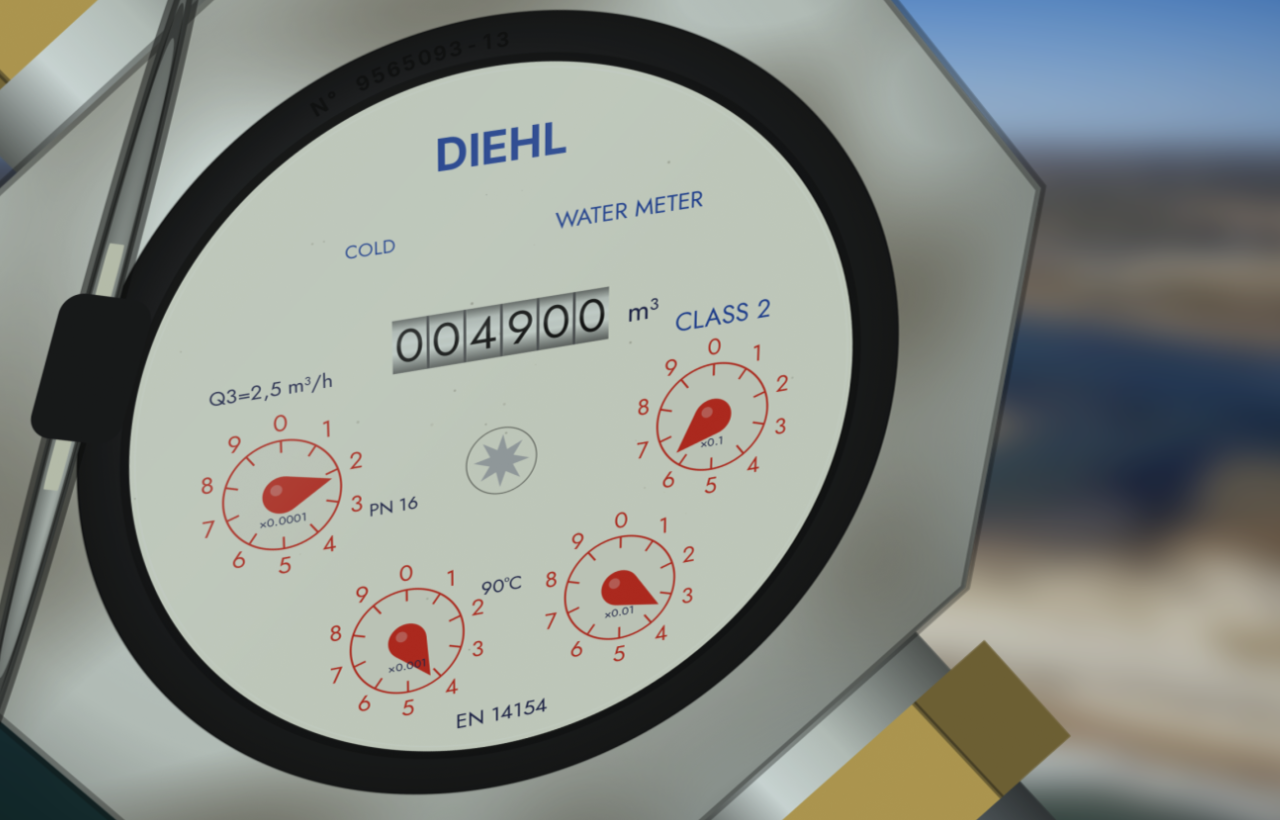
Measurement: 4900.6342,m³
